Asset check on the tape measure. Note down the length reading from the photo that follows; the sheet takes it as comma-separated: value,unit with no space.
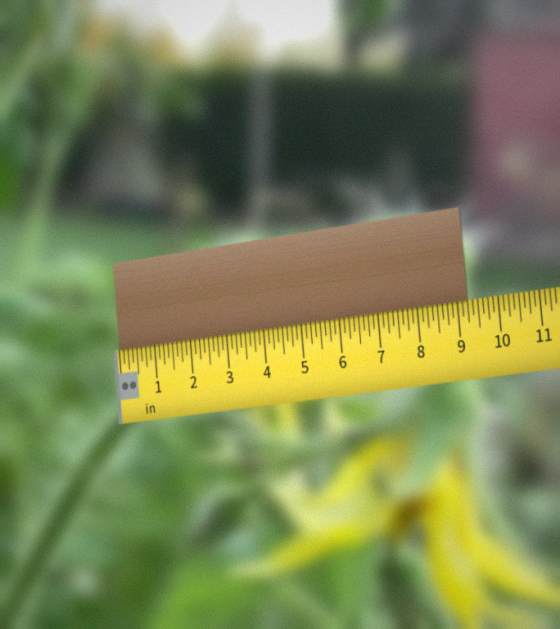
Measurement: 9.25,in
